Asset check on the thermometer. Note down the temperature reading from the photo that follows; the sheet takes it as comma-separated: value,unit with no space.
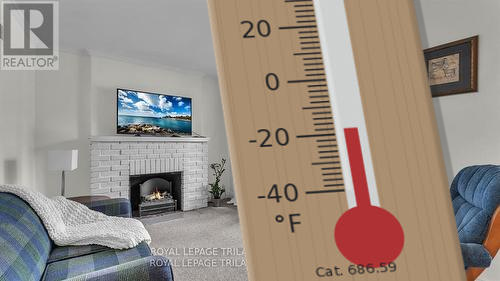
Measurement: -18,°F
